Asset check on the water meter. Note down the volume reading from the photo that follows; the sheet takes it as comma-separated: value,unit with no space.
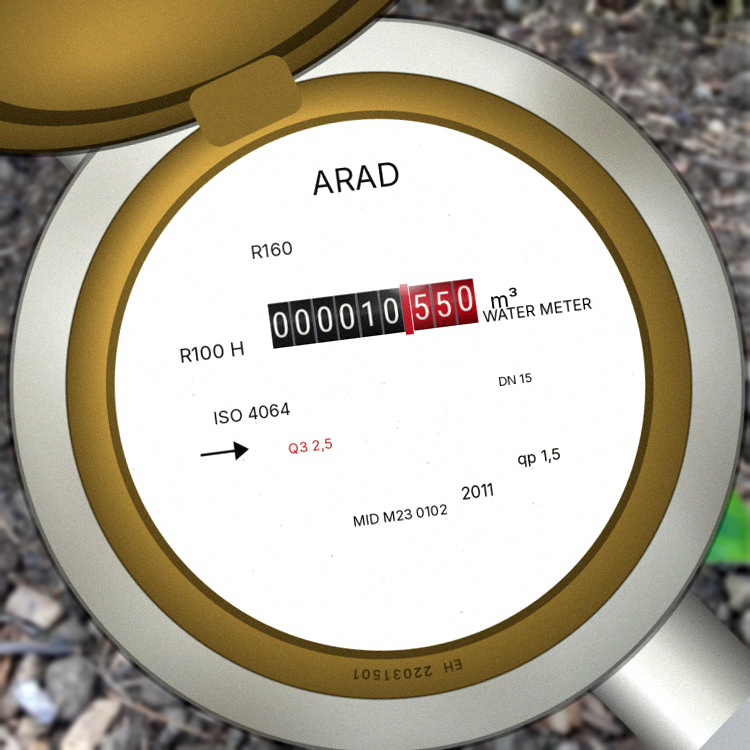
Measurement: 10.550,m³
